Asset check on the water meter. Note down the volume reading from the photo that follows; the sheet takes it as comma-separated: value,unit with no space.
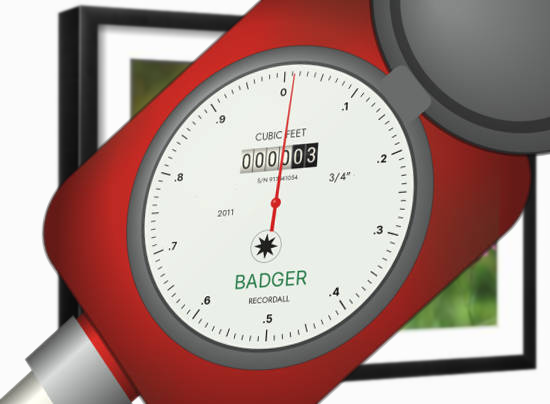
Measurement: 3.01,ft³
